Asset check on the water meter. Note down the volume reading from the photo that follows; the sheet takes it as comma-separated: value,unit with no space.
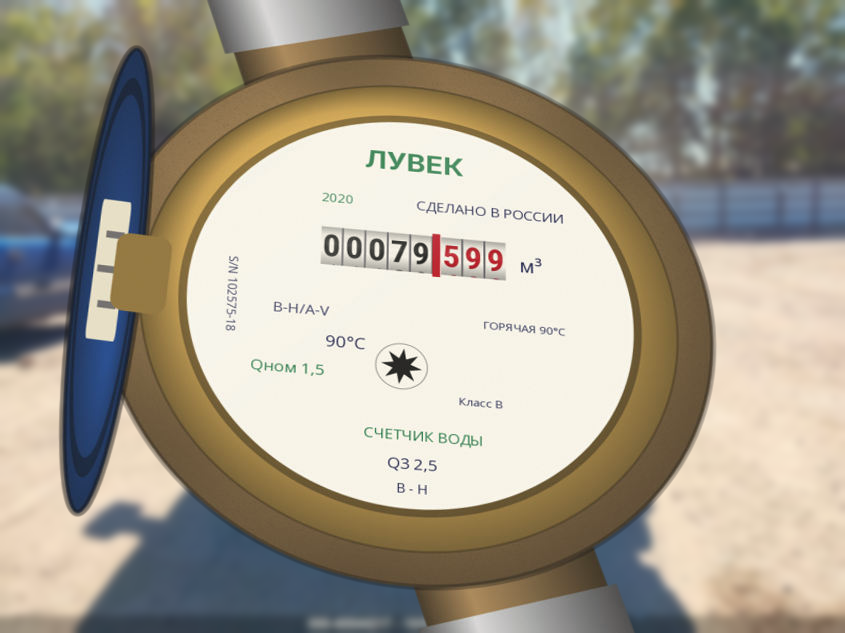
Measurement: 79.599,m³
